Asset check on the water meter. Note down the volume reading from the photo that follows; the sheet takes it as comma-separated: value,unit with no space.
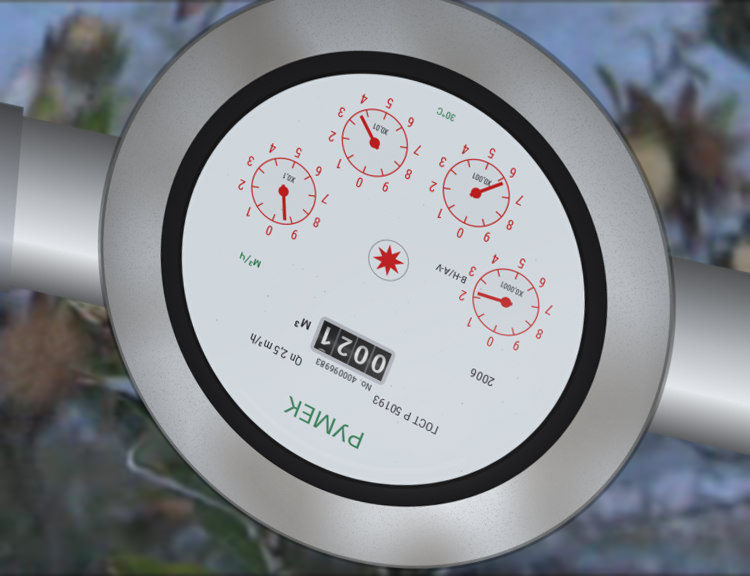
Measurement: 20.9362,m³
